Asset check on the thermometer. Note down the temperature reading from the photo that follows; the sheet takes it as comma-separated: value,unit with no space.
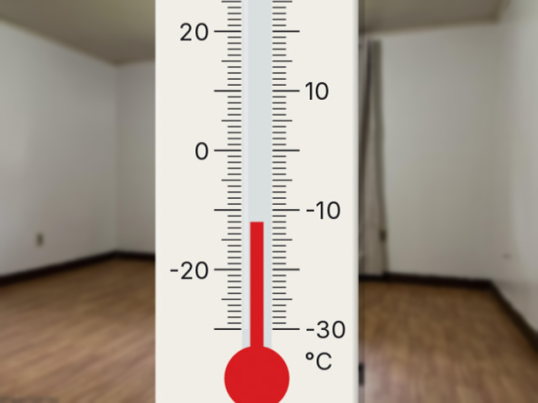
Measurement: -12,°C
